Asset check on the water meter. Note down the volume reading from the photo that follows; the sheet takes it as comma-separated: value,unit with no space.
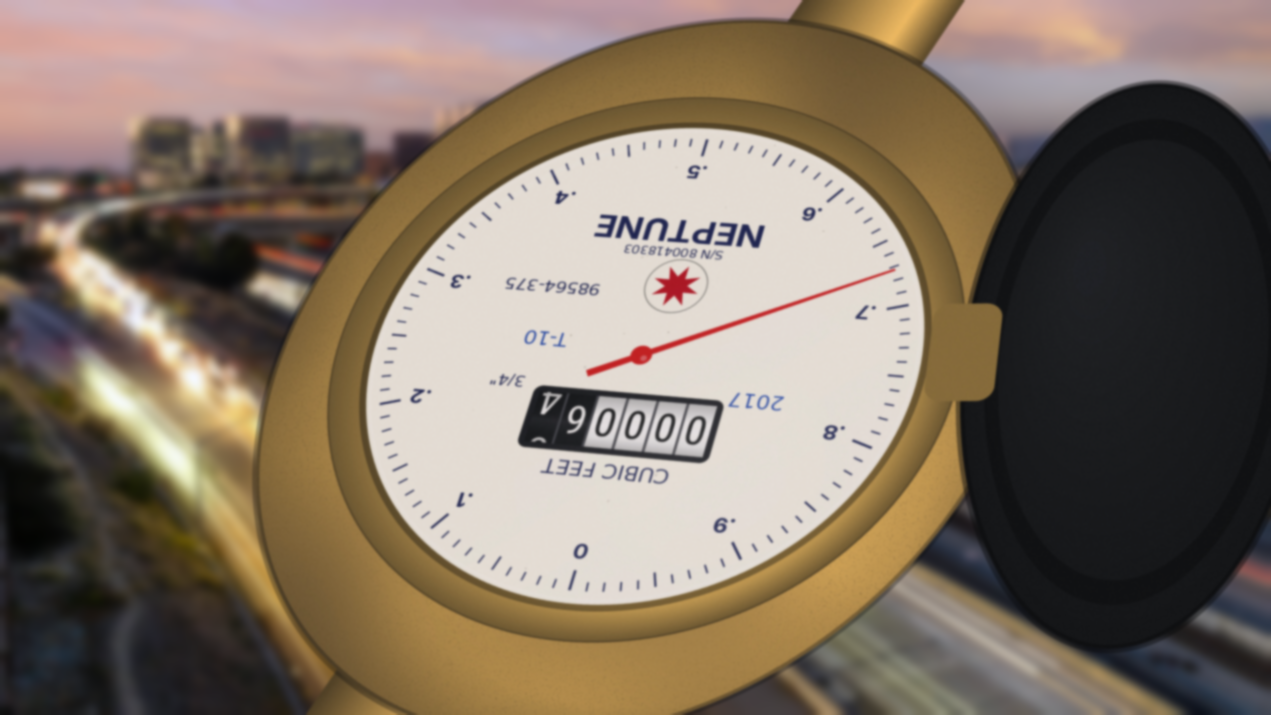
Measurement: 63.67,ft³
